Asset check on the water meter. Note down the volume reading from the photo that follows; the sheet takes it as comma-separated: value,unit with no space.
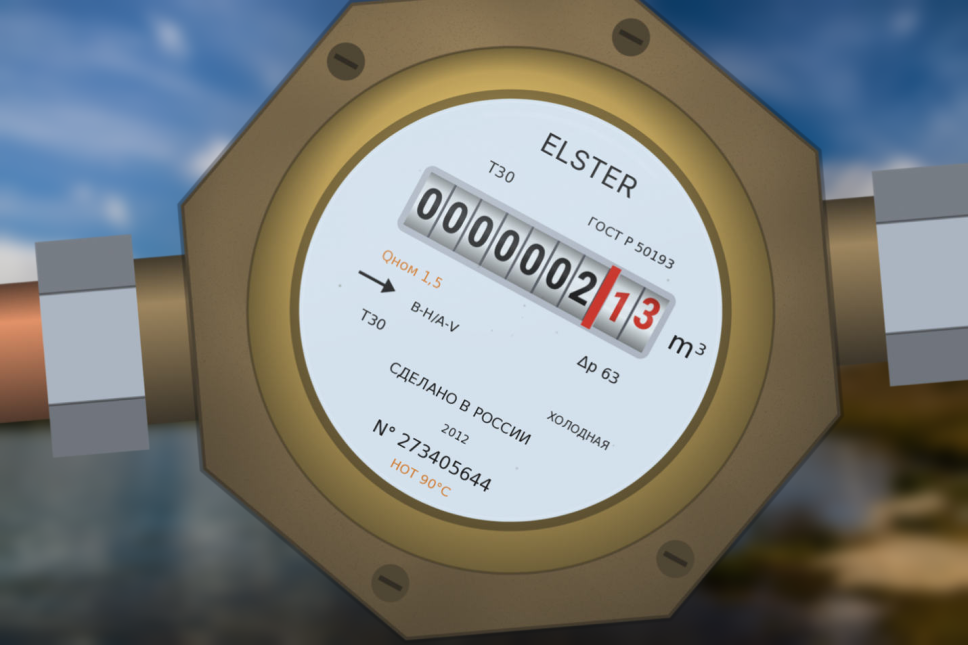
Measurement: 2.13,m³
